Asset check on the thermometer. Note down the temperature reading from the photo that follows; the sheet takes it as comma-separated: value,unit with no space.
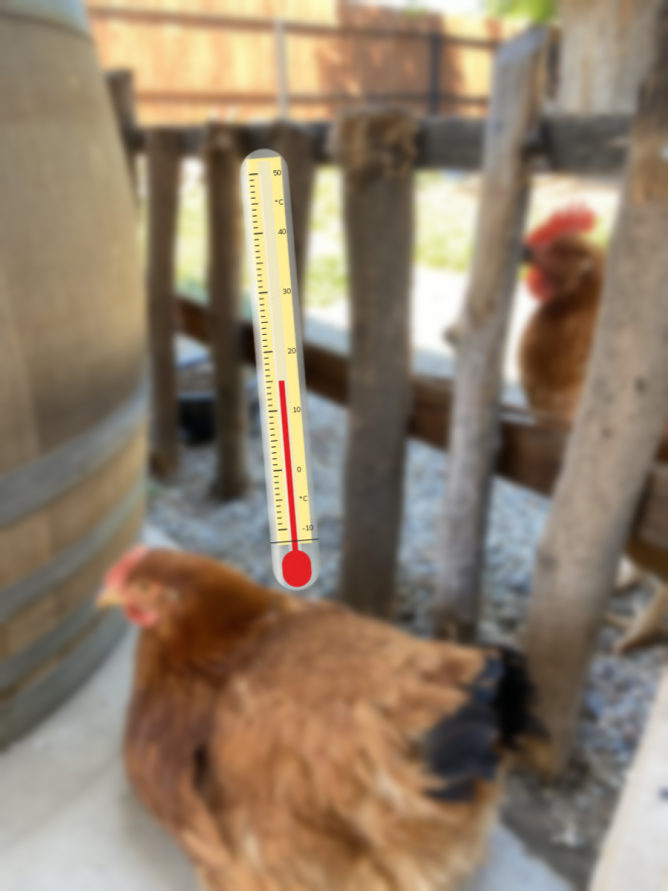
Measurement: 15,°C
